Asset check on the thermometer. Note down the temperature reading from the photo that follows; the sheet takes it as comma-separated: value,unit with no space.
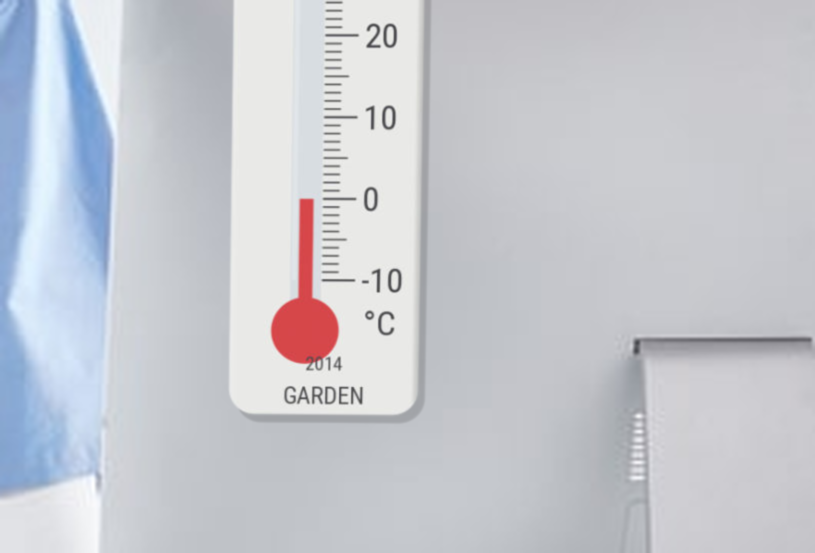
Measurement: 0,°C
